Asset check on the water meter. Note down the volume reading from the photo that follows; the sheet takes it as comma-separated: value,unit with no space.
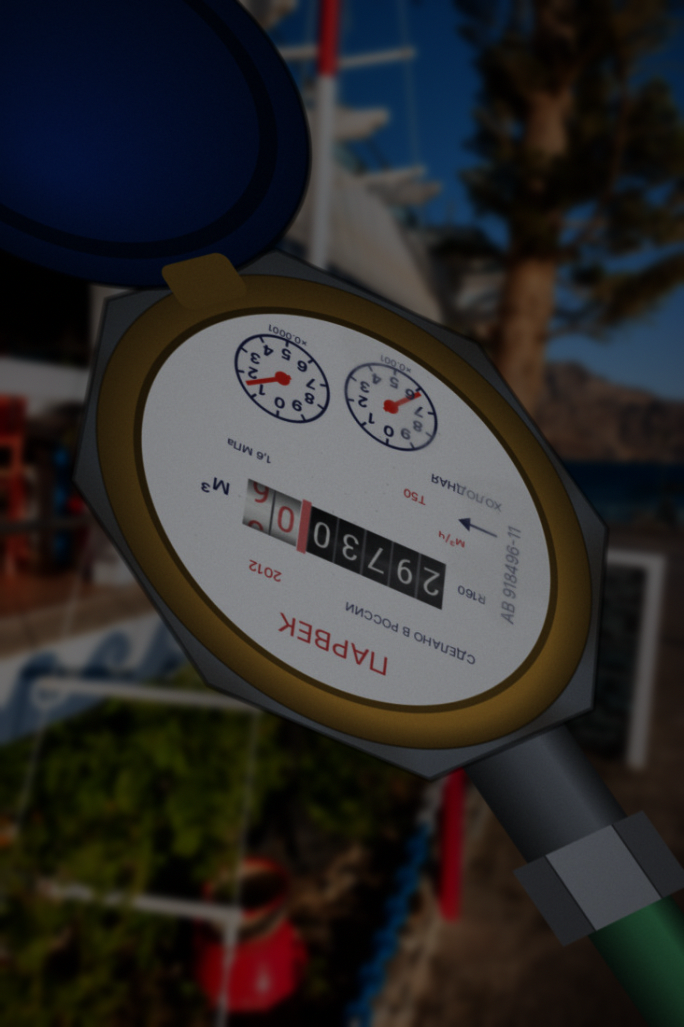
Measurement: 29730.0561,m³
